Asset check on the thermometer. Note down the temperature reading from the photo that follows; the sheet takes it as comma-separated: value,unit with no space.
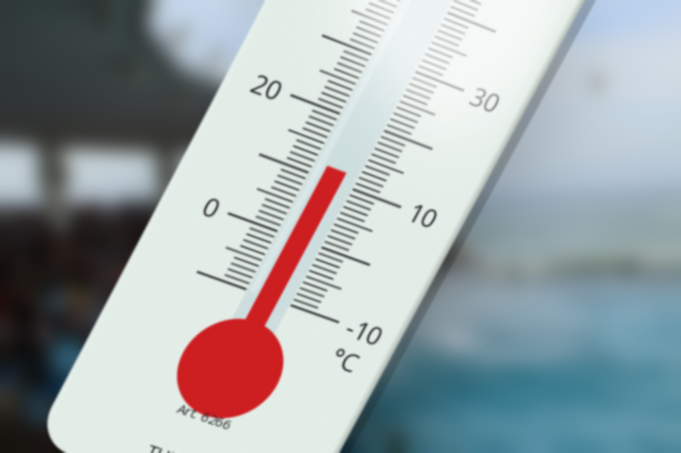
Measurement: 12,°C
